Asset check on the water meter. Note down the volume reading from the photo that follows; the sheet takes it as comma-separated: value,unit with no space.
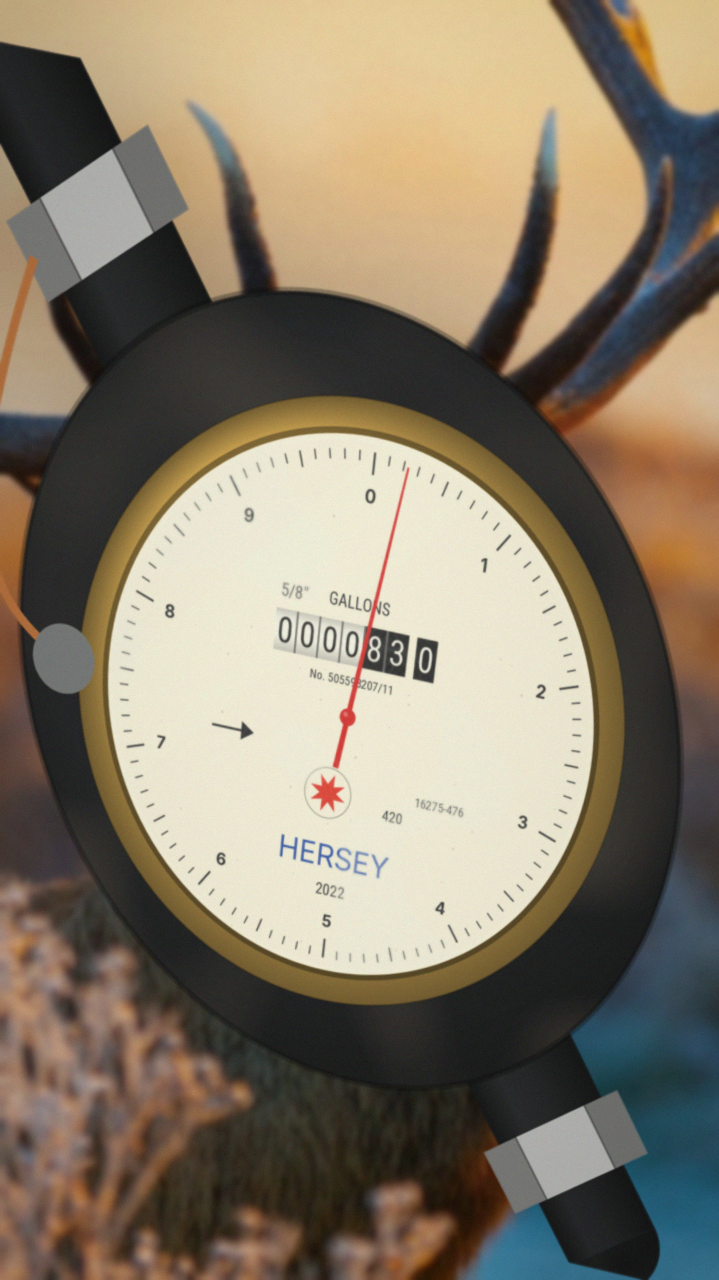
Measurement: 830.2,gal
